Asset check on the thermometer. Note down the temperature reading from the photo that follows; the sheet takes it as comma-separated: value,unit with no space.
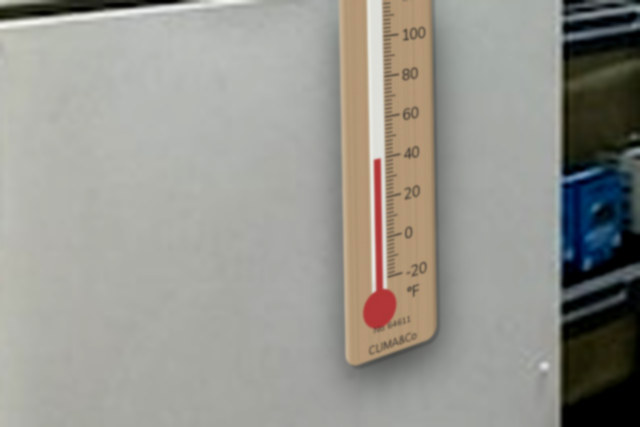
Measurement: 40,°F
